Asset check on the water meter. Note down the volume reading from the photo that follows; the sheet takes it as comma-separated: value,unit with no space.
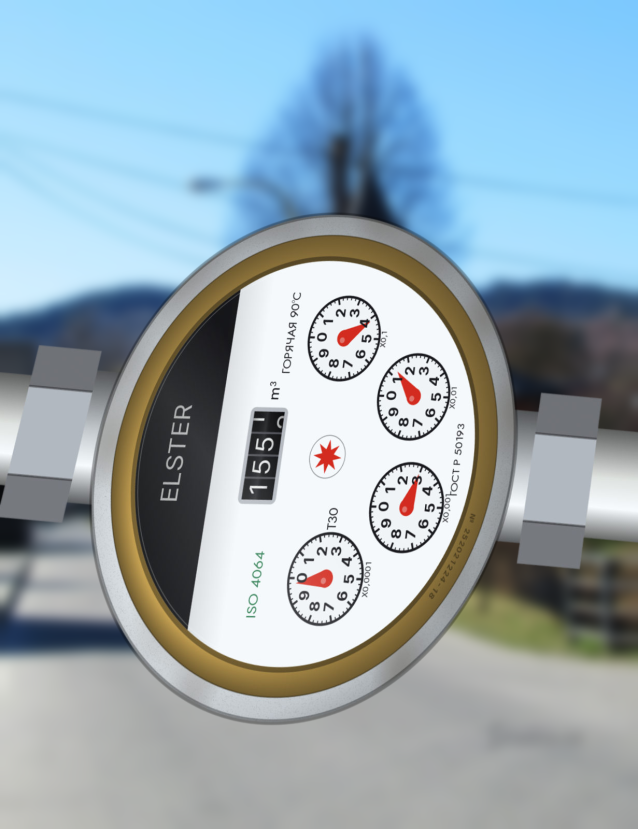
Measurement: 1551.4129,m³
